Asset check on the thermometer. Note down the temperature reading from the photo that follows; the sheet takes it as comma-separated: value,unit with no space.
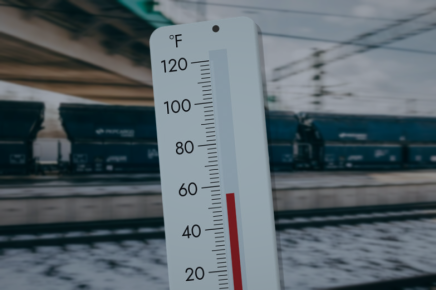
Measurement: 56,°F
